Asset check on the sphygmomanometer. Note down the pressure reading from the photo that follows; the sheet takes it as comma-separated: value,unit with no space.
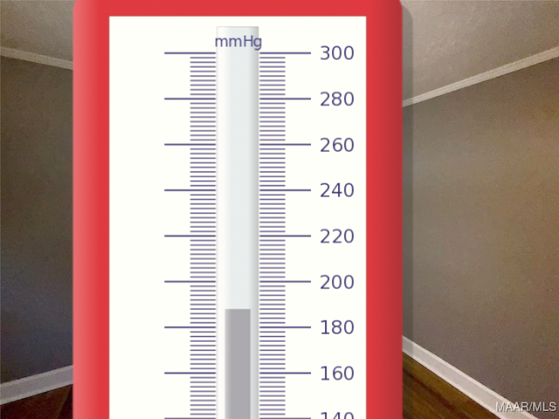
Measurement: 188,mmHg
